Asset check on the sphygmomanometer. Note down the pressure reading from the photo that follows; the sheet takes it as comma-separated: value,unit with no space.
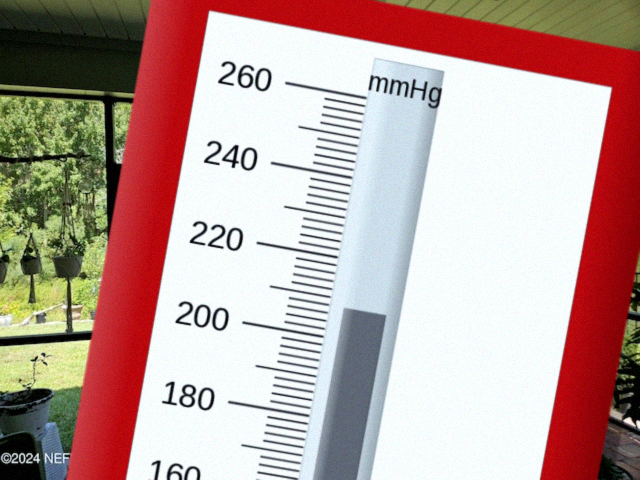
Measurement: 208,mmHg
